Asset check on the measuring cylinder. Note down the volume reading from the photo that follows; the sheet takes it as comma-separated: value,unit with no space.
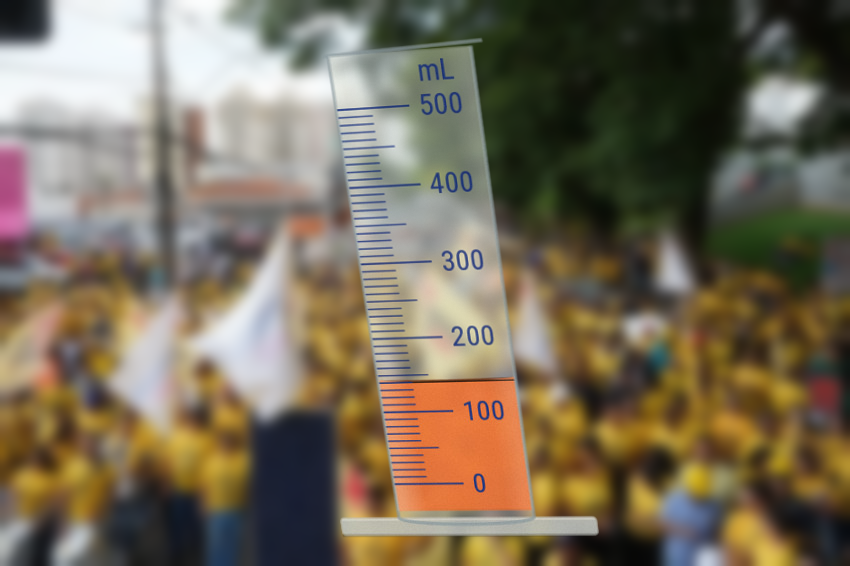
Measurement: 140,mL
